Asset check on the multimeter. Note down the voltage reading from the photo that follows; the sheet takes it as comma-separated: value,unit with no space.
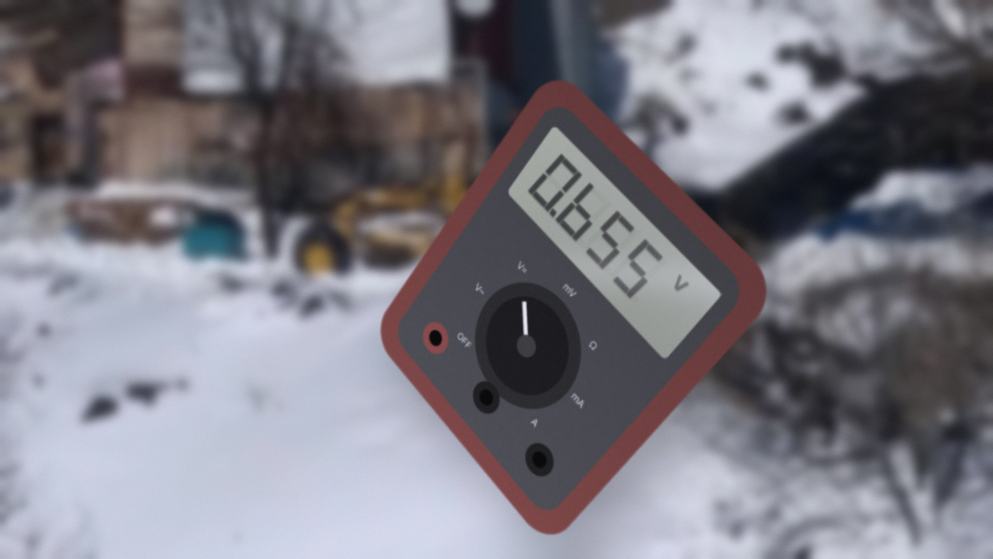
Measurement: 0.655,V
